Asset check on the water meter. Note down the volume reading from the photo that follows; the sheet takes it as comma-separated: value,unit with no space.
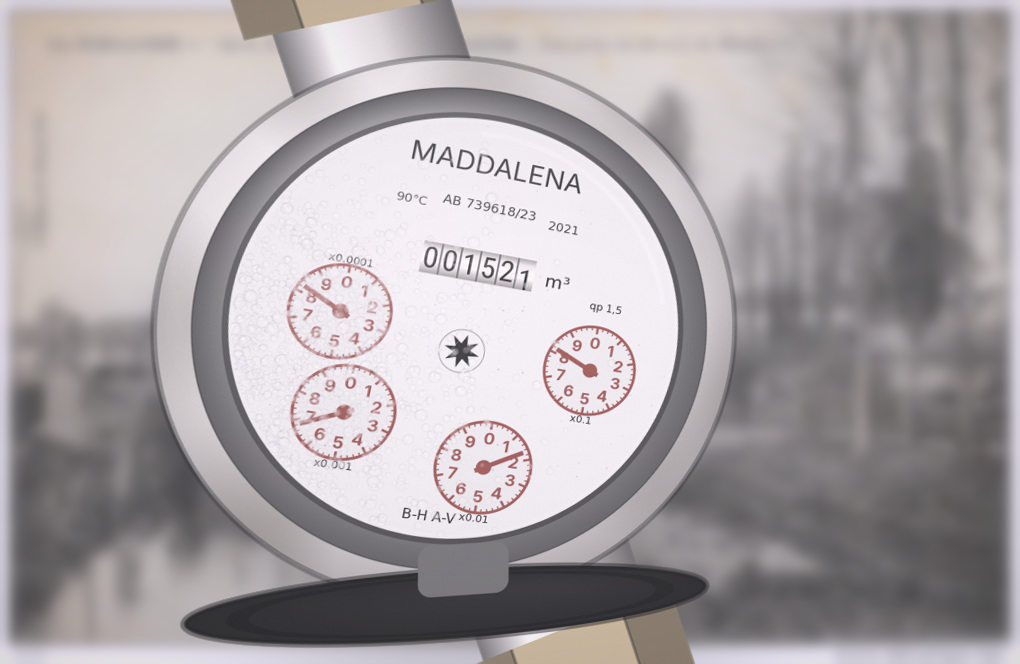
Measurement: 1520.8168,m³
